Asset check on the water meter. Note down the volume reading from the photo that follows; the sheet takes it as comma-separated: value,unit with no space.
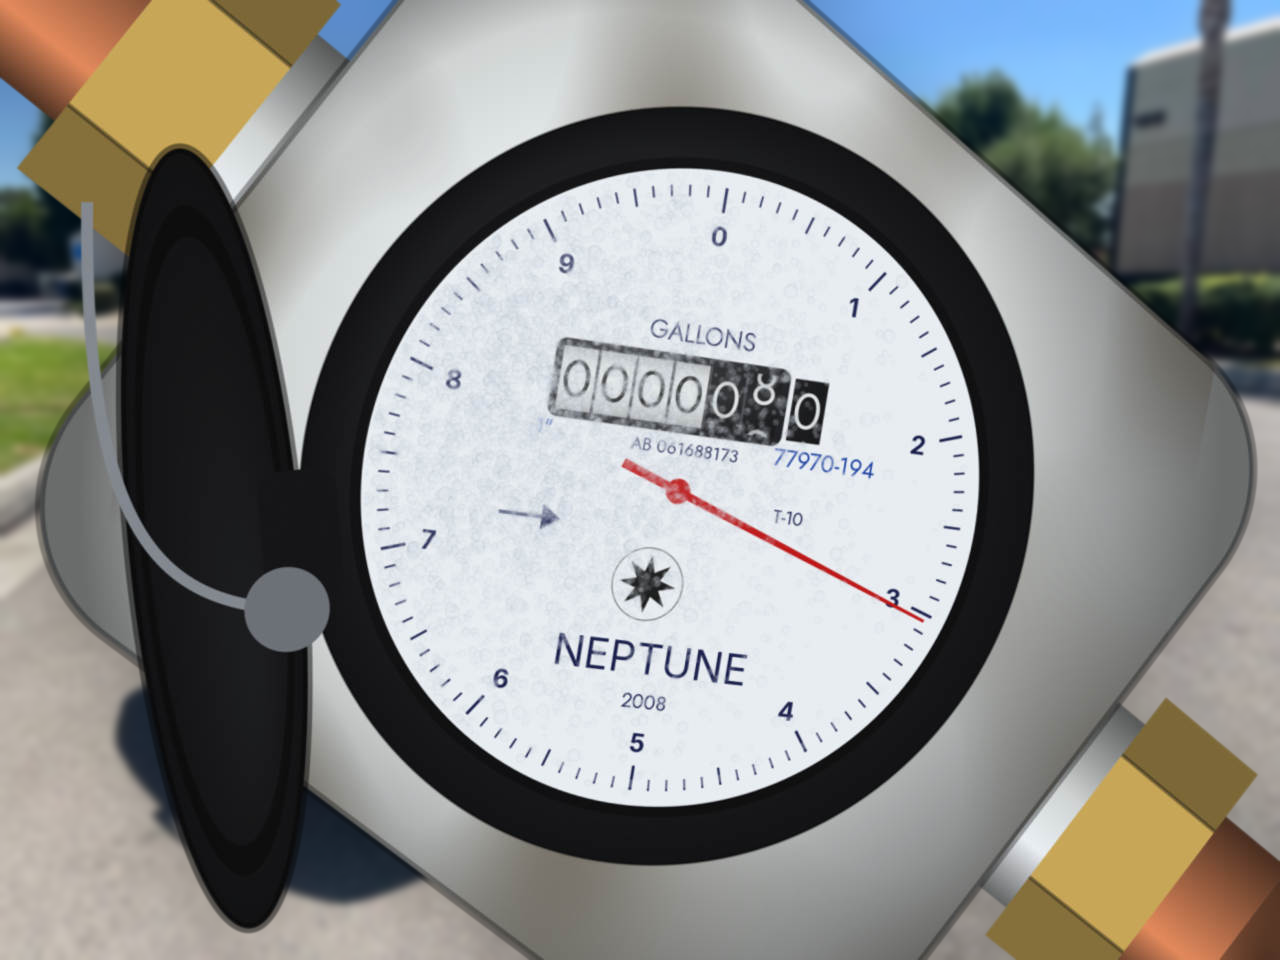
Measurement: 83.0,gal
